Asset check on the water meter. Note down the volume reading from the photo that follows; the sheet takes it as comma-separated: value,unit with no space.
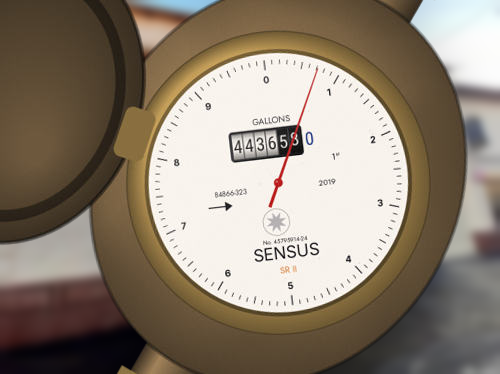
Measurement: 4436580.7,gal
